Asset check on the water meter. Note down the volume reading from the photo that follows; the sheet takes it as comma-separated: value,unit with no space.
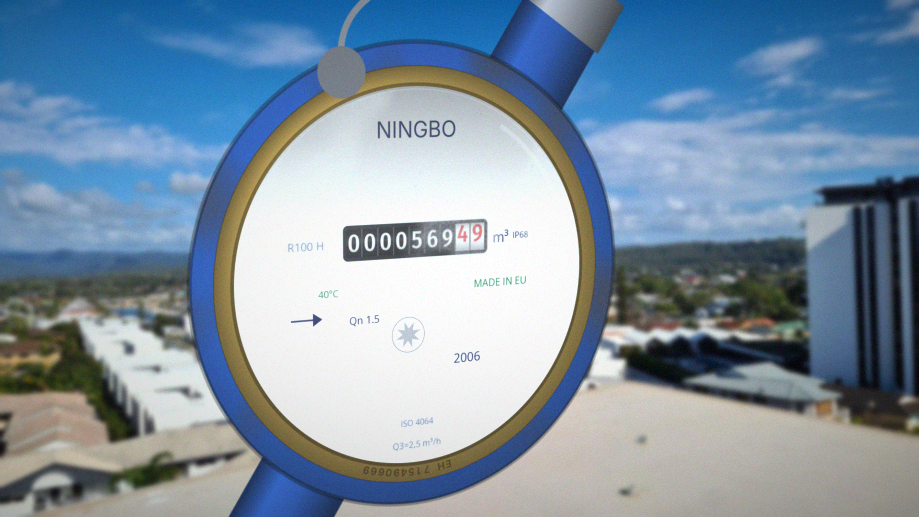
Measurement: 569.49,m³
